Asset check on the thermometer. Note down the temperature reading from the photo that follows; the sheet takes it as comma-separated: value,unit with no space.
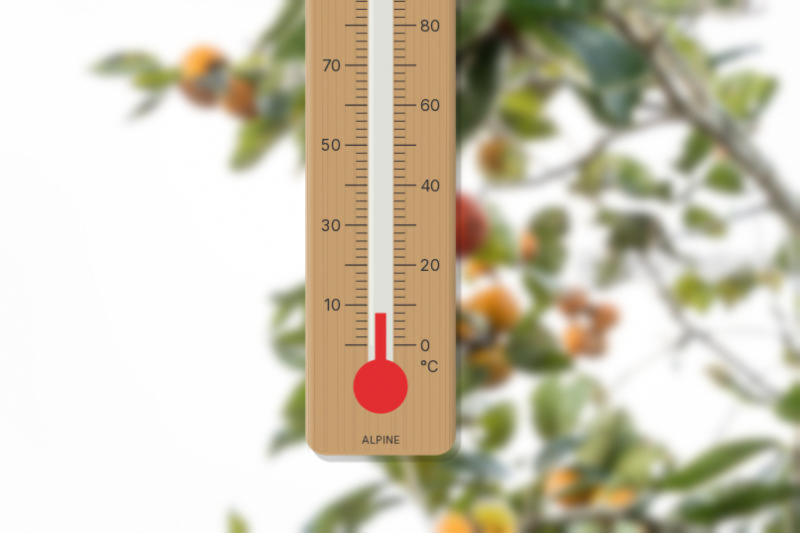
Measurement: 8,°C
